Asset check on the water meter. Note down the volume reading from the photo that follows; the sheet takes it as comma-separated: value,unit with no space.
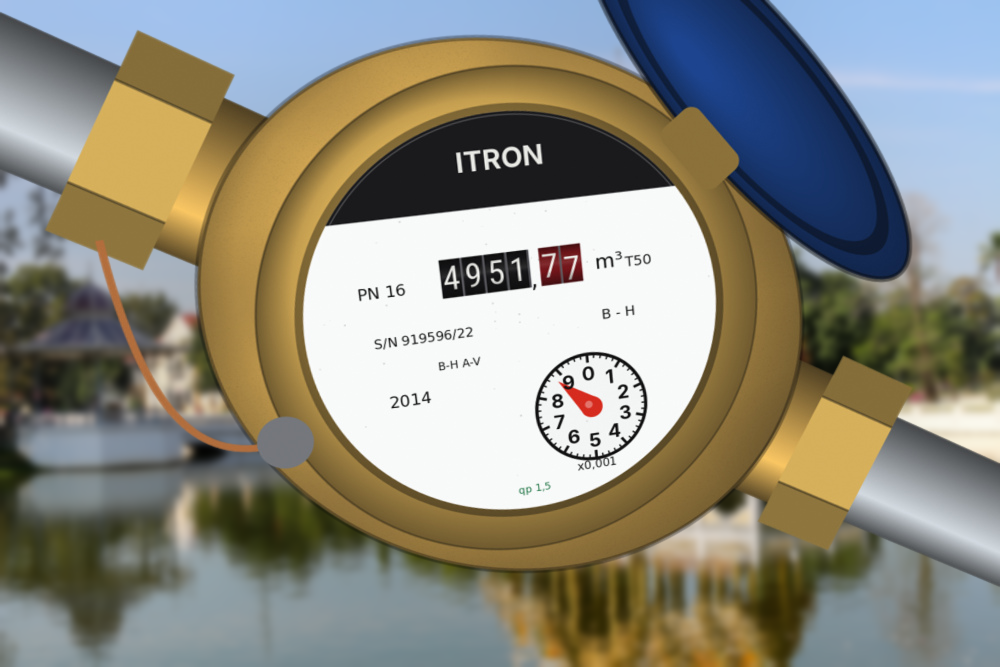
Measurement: 4951.768,m³
